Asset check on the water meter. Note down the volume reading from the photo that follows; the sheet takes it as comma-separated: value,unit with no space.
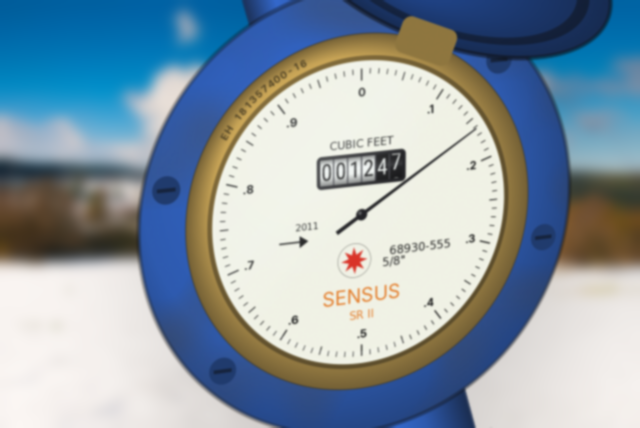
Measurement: 1247.16,ft³
